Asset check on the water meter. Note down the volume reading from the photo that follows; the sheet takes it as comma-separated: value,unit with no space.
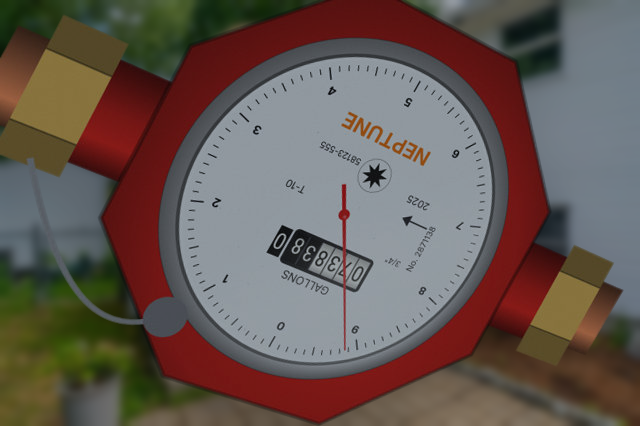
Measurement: 738379.1,gal
